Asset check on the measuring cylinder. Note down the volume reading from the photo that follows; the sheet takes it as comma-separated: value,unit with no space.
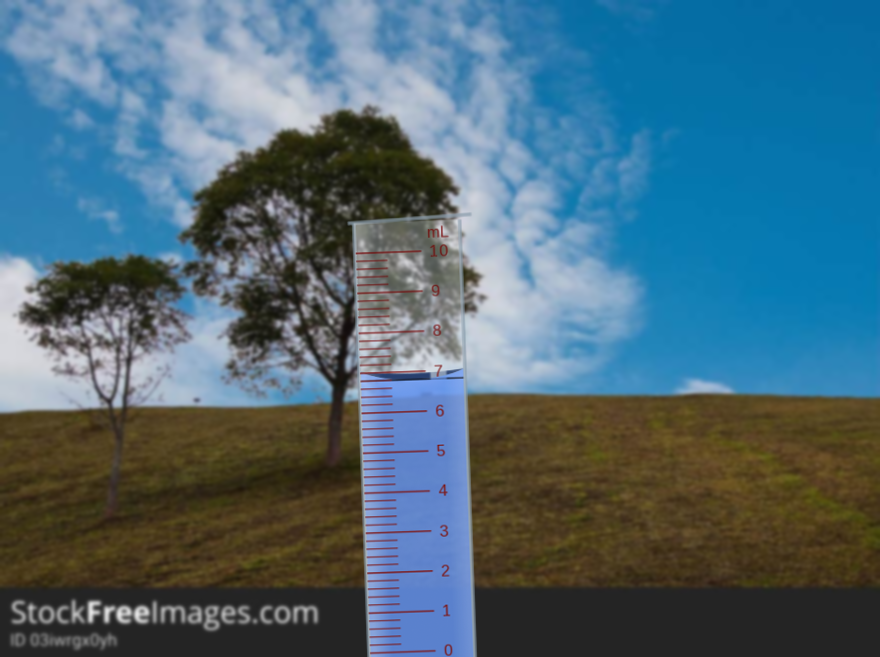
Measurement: 6.8,mL
